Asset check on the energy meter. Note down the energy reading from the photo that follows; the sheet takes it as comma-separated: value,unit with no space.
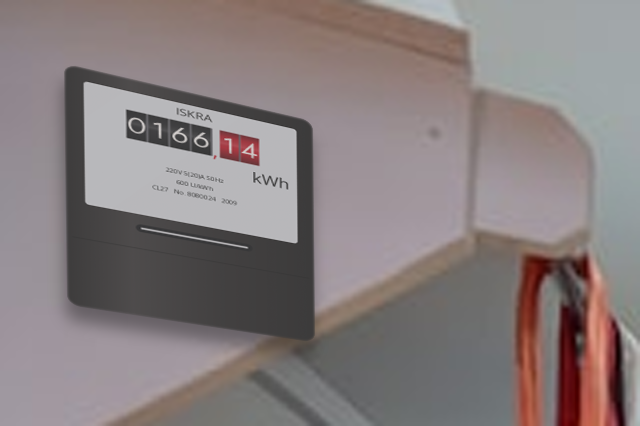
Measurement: 166.14,kWh
